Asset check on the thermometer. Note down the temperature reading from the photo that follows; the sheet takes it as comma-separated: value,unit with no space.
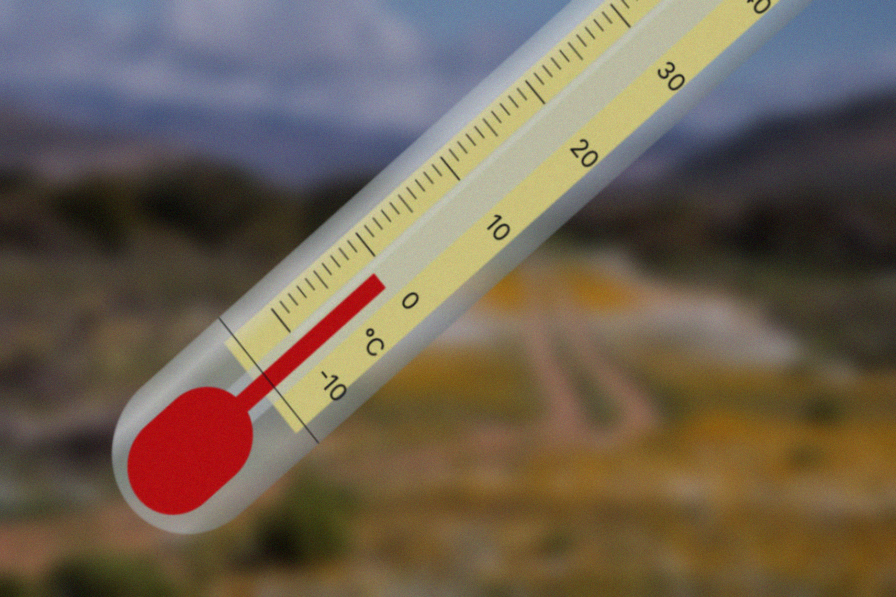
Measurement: -1,°C
